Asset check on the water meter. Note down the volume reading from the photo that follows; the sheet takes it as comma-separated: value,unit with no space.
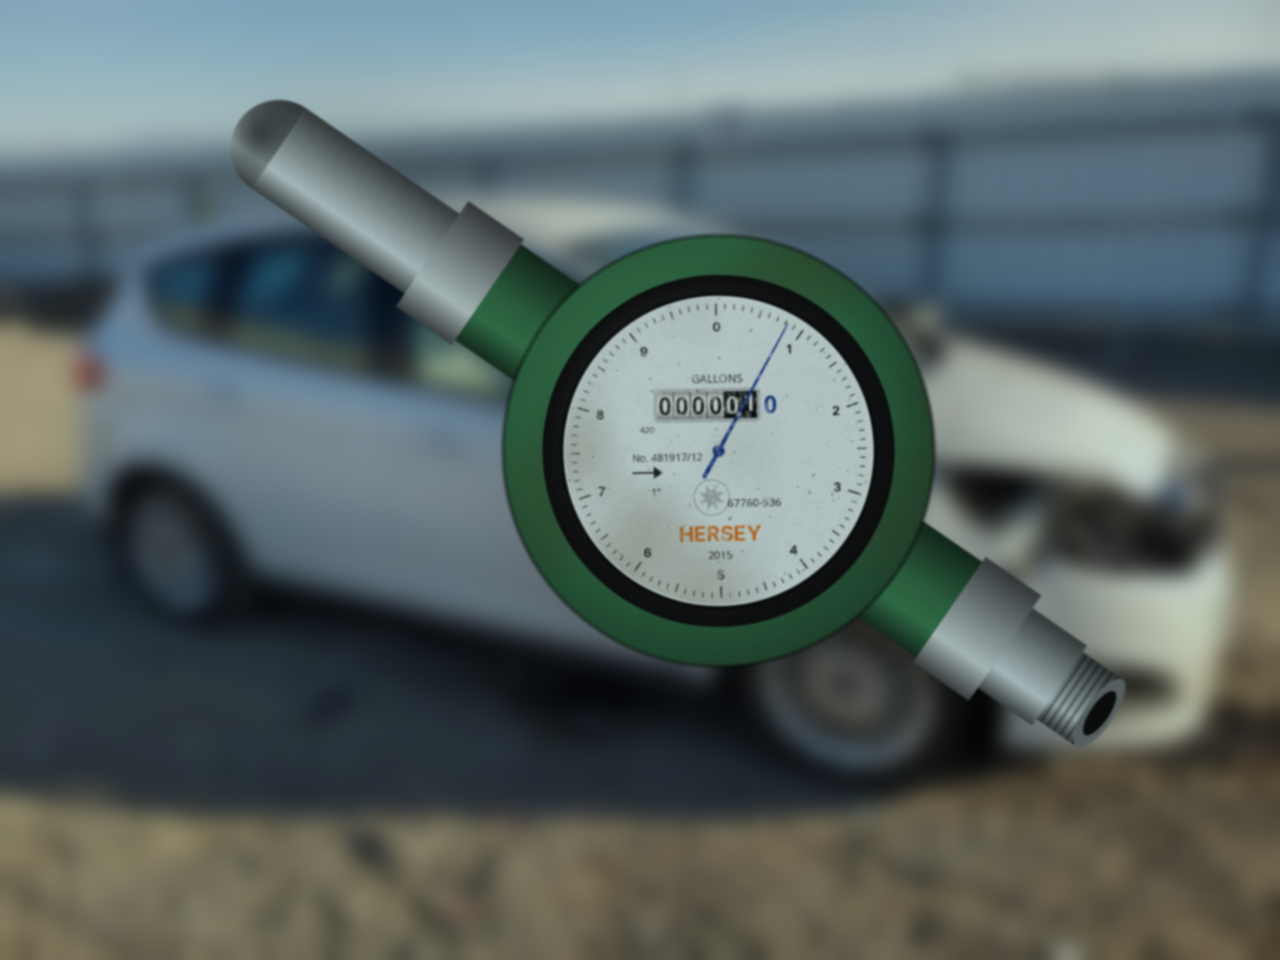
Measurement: 10.8,gal
